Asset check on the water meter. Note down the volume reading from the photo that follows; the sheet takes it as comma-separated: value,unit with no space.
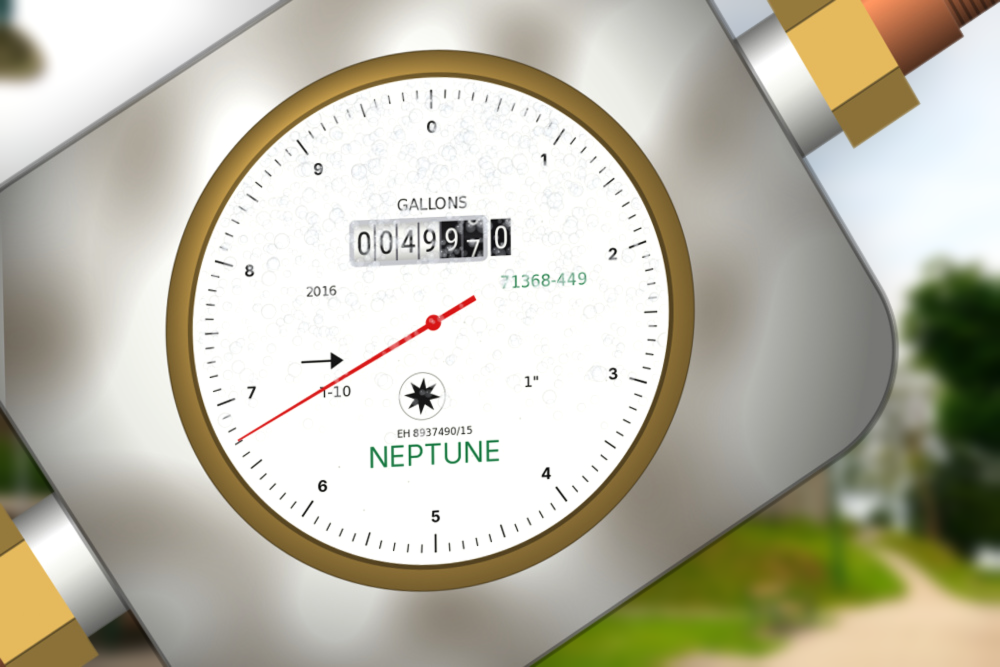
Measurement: 49966.7,gal
